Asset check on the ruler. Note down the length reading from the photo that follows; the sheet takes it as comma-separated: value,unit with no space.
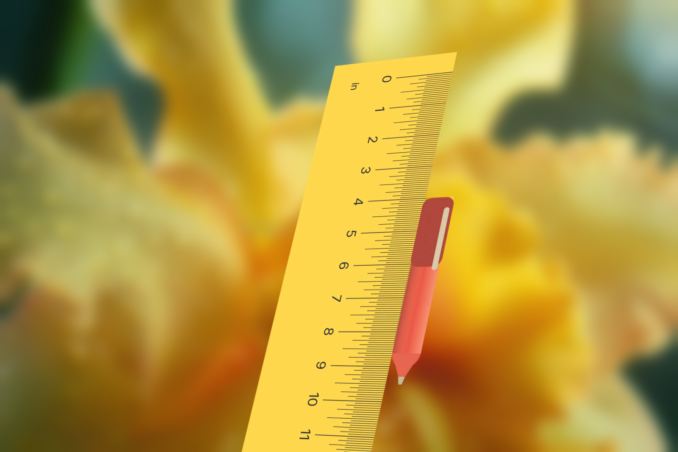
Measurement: 5.5,in
